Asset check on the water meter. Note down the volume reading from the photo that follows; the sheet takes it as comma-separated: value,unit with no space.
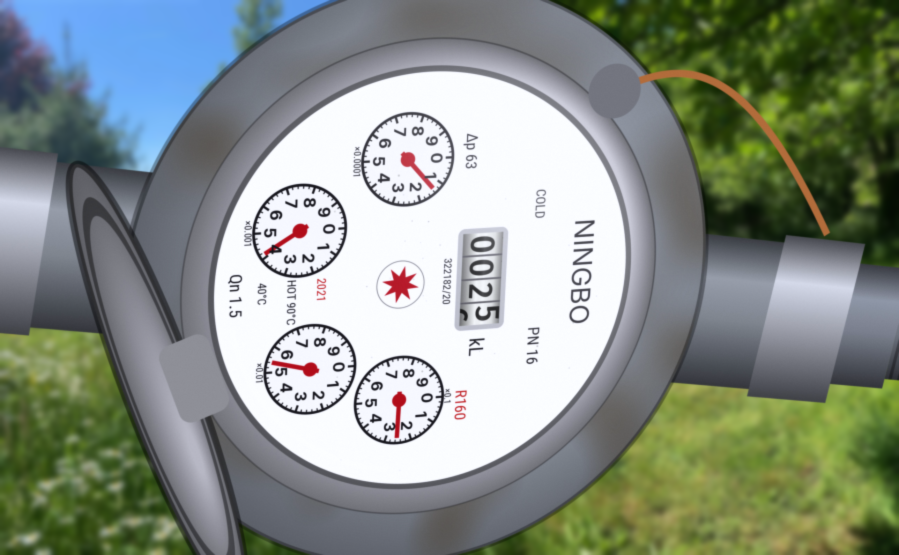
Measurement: 25.2541,kL
